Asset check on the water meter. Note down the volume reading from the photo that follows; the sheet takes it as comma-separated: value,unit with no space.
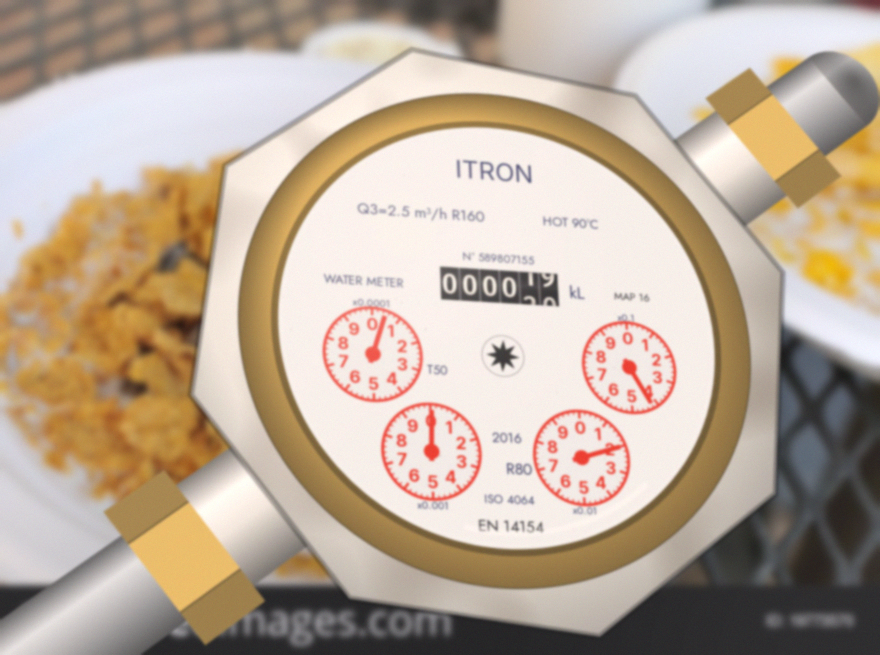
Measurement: 19.4200,kL
